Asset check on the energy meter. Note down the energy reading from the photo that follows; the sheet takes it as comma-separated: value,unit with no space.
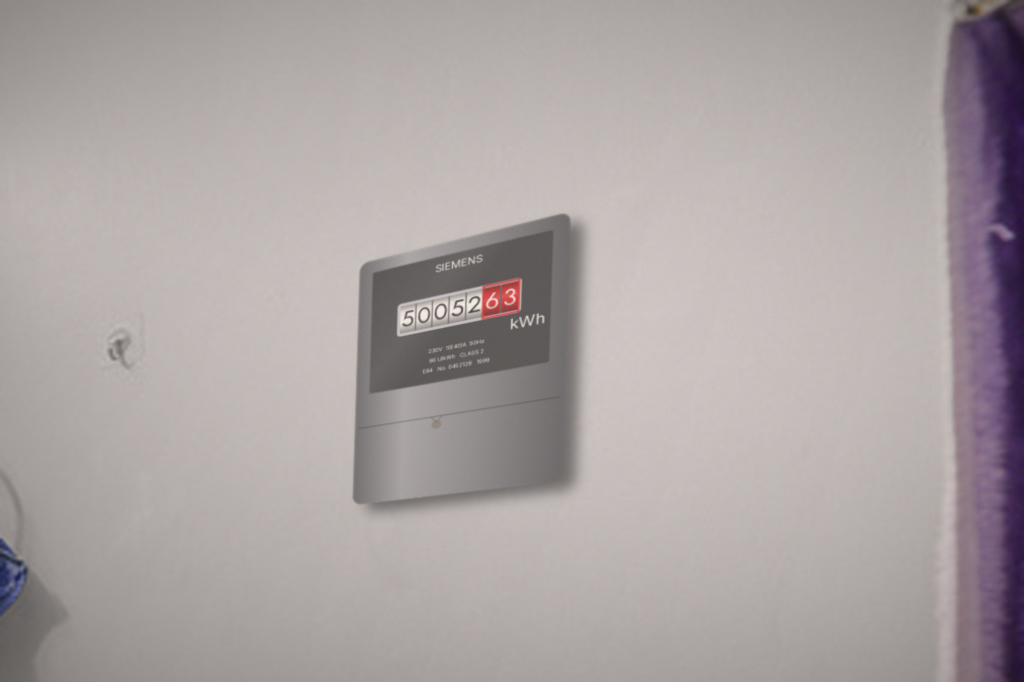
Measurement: 50052.63,kWh
